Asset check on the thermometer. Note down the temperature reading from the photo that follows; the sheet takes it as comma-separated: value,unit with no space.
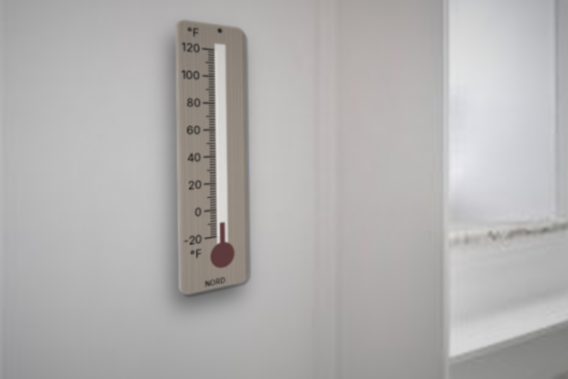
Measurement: -10,°F
